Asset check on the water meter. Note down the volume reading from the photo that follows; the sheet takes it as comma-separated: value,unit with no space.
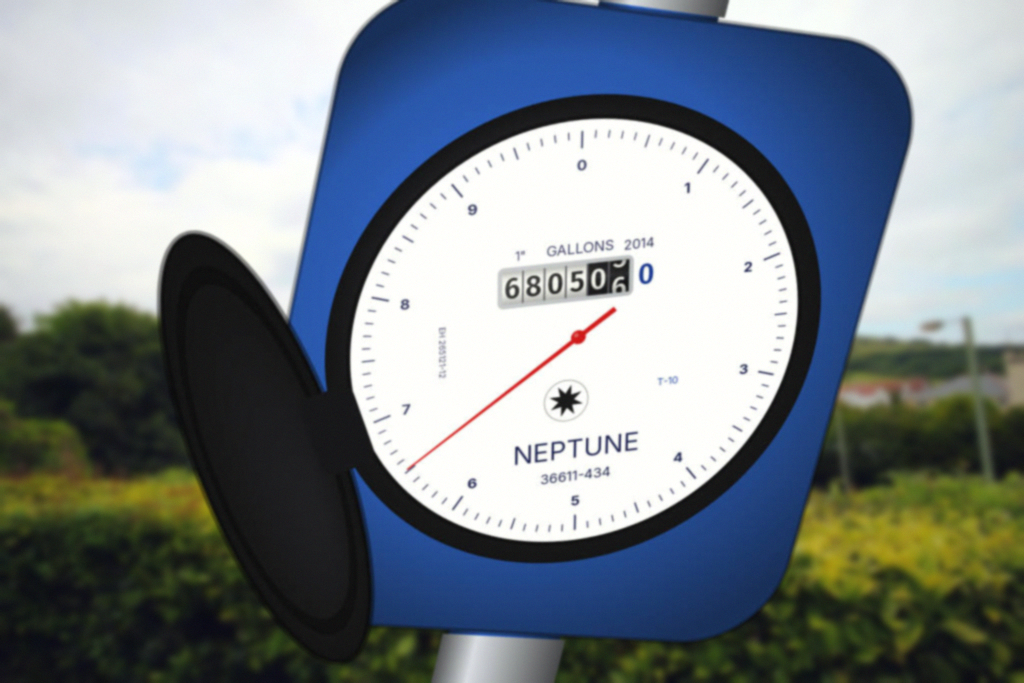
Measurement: 6805056.5,gal
